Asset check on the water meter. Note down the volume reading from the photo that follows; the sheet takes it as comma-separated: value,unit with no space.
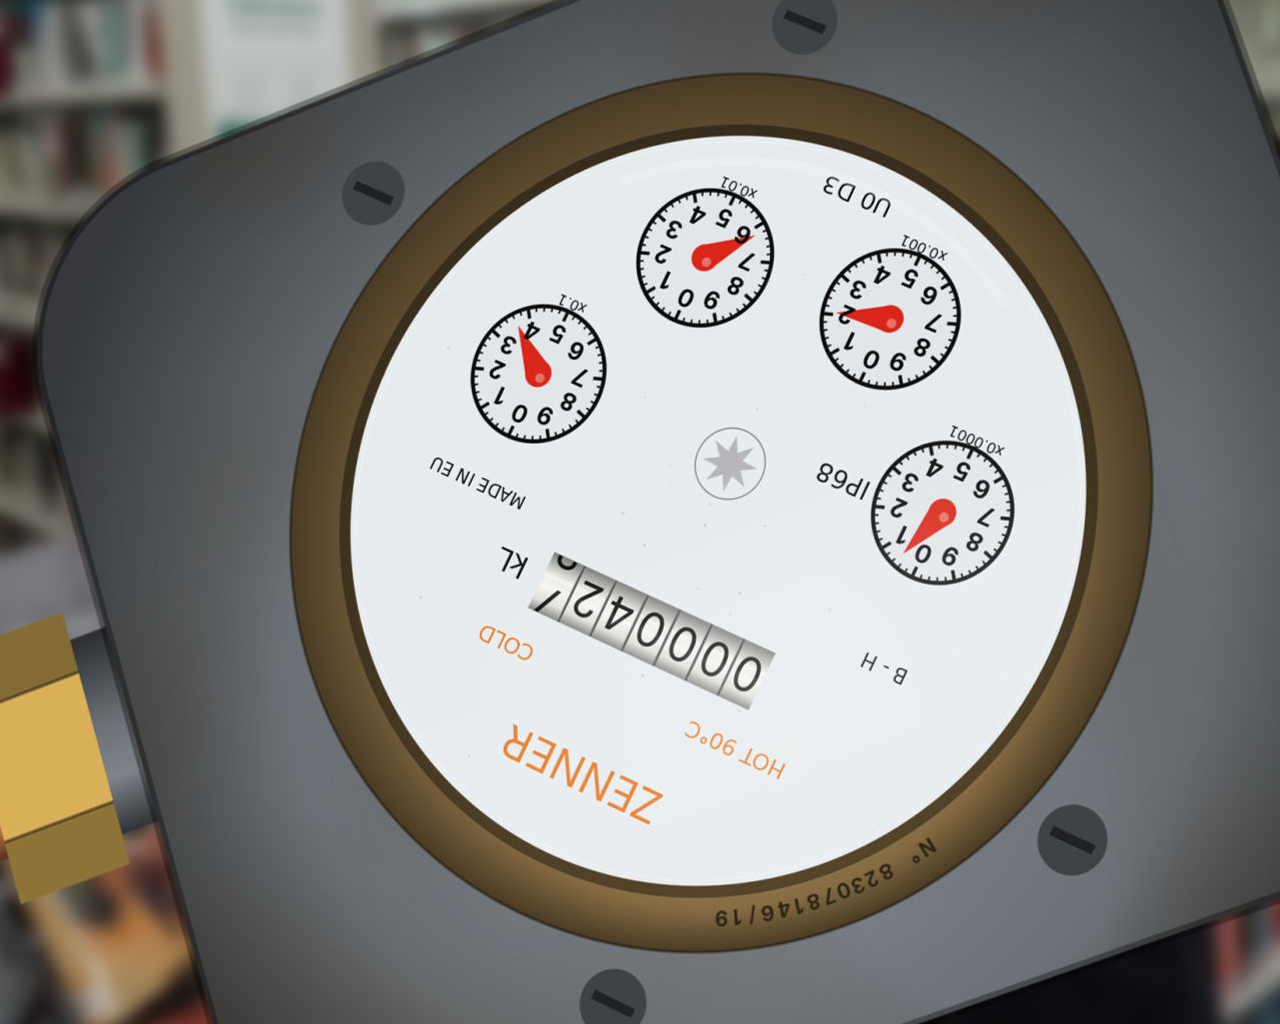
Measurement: 427.3620,kL
